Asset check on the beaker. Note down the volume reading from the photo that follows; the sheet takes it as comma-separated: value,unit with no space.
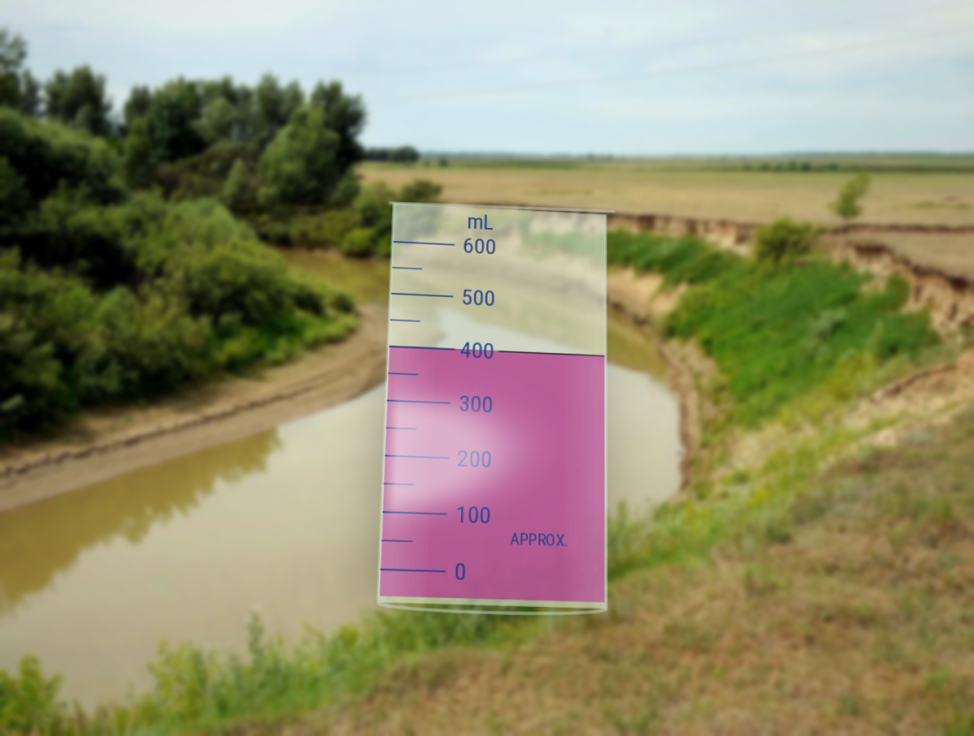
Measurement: 400,mL
